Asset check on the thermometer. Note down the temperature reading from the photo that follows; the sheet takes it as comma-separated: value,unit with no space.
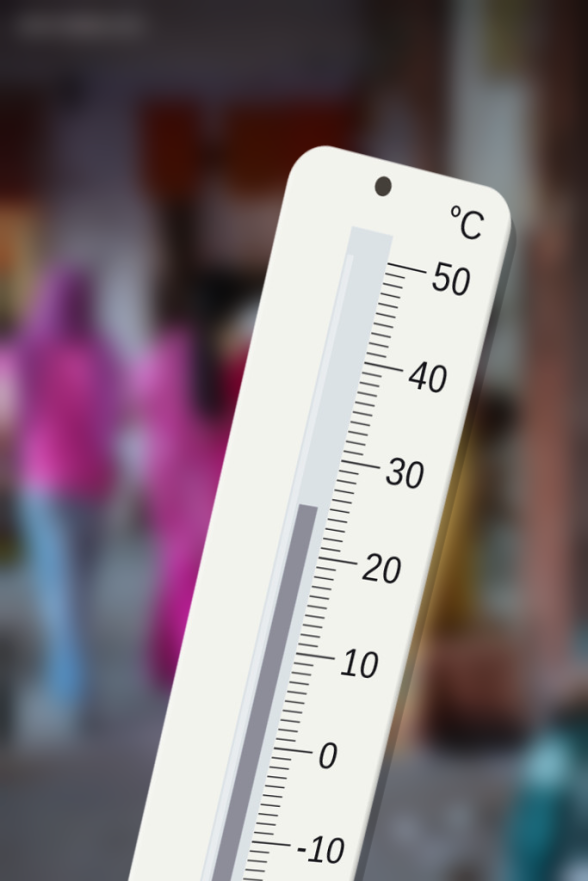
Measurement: 25,°C
